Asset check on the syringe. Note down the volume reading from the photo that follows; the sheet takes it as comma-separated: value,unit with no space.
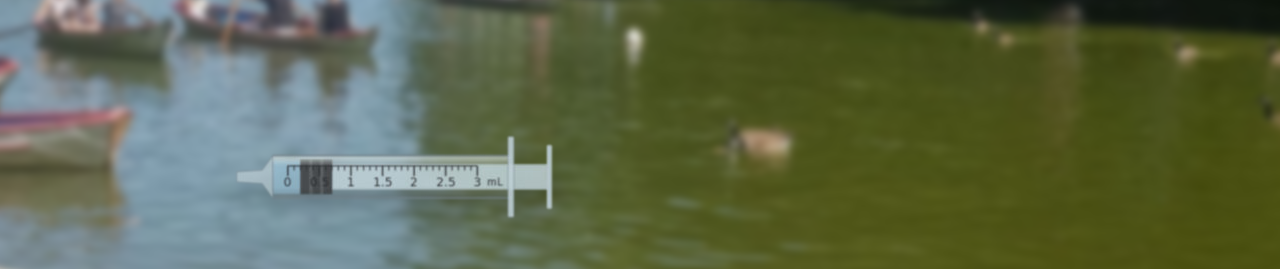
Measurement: 0.2,mL
